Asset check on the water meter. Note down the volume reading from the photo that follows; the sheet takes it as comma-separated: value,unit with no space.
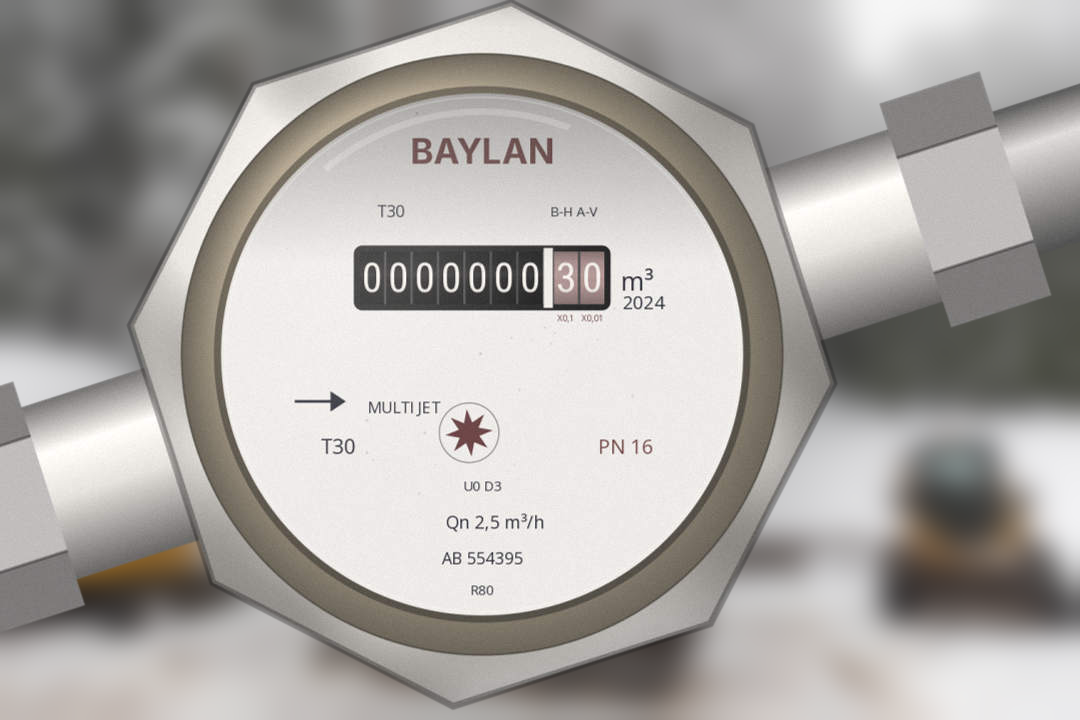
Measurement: 0.30,m³
